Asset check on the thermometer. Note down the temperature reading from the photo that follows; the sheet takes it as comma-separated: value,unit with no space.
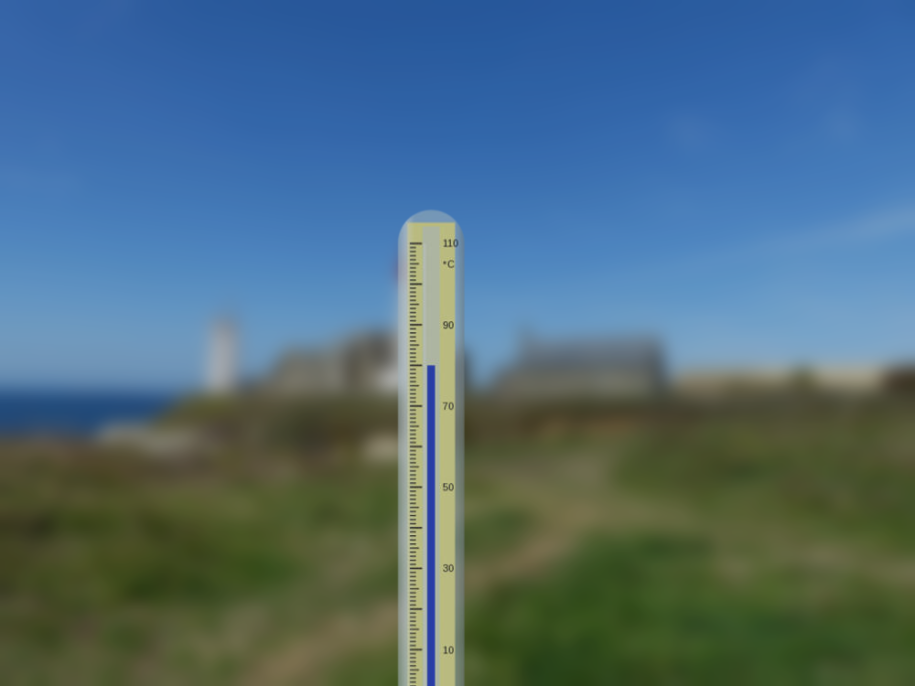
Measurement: 80,°C
